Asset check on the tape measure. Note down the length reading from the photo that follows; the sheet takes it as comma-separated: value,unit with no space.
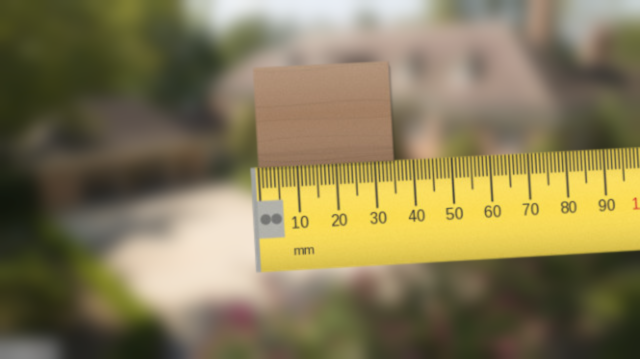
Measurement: 35,mm
